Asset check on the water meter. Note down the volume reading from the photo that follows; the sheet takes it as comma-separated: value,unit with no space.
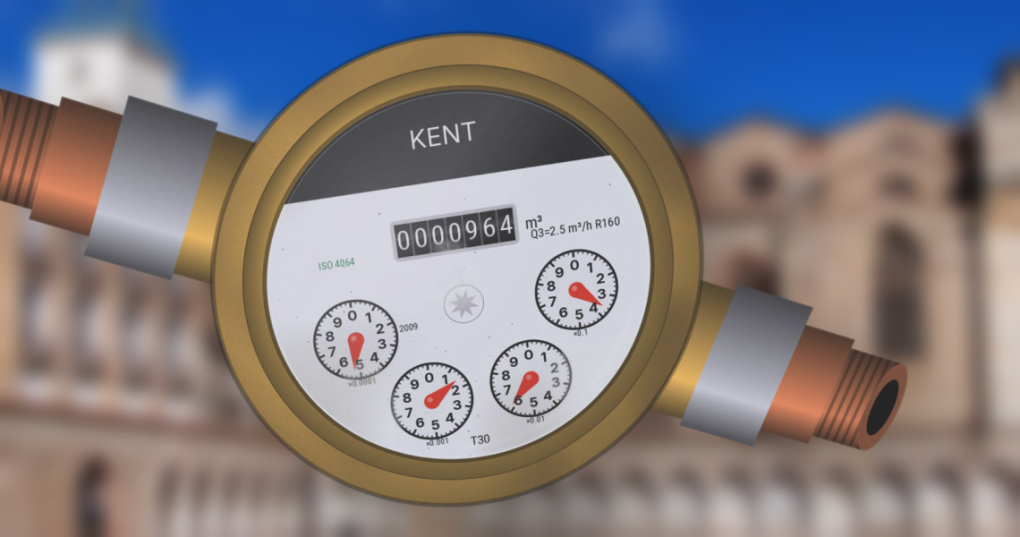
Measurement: 964.3615,m³
